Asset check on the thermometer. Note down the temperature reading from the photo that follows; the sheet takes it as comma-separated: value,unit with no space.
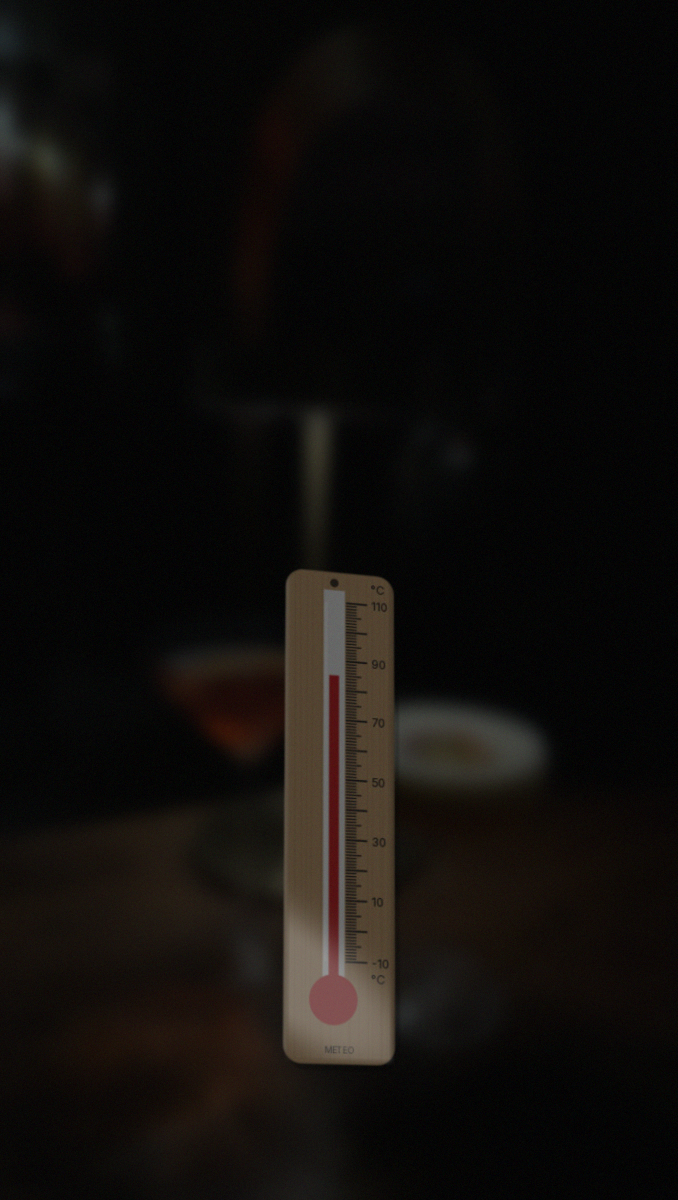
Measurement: 85,°C
